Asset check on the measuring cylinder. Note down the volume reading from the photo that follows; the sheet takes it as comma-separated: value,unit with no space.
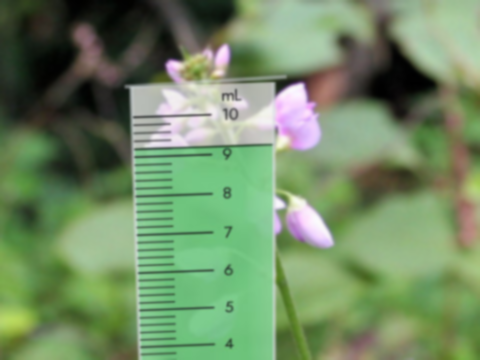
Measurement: 9.2,mL
